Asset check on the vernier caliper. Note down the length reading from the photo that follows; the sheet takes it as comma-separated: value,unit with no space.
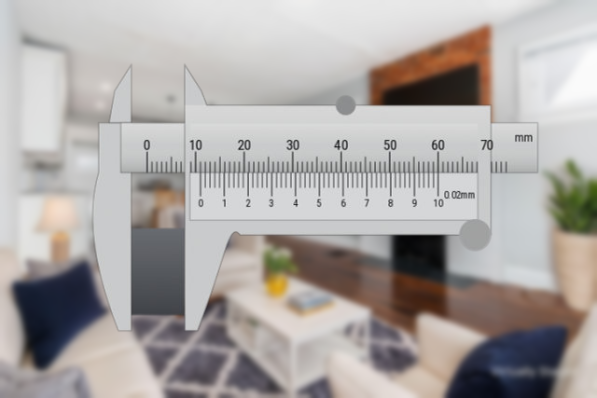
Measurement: 11.0,mm
